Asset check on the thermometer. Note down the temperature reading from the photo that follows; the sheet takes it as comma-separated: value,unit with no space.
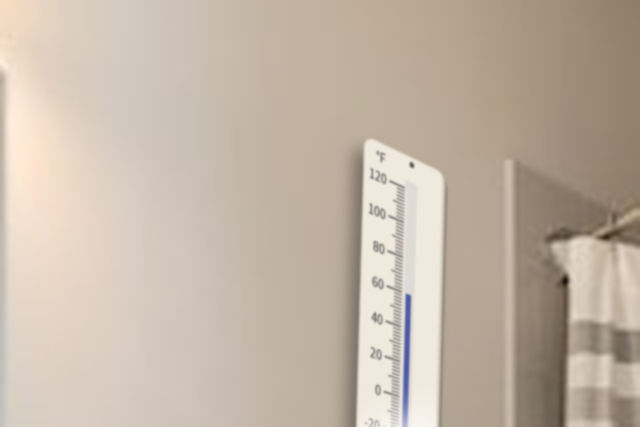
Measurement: 60,°F
